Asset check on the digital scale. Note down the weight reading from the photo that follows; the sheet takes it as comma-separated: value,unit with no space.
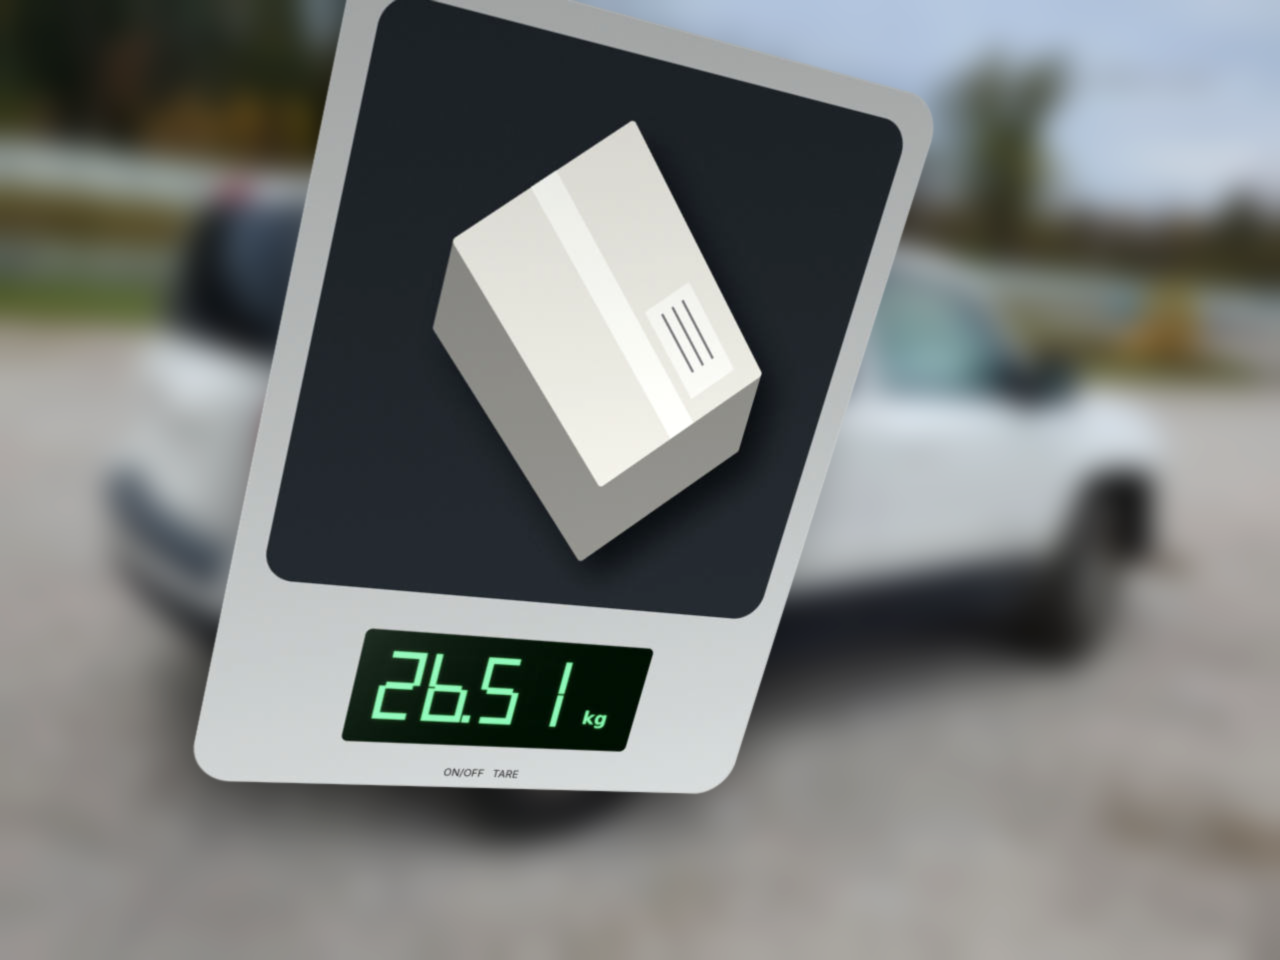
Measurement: 26.51,kg
